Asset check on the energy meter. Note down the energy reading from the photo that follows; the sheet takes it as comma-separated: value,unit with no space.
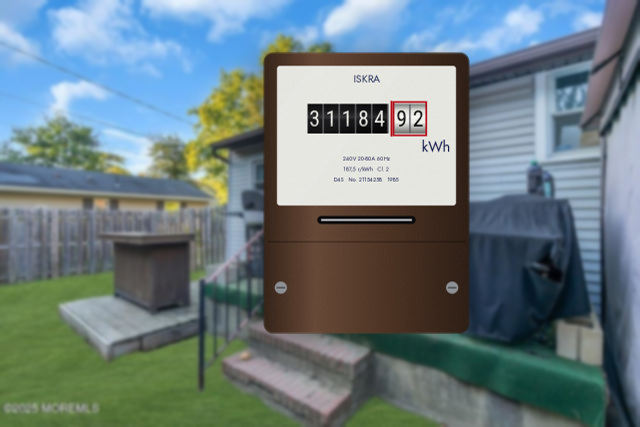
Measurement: 31184.92,kWh
